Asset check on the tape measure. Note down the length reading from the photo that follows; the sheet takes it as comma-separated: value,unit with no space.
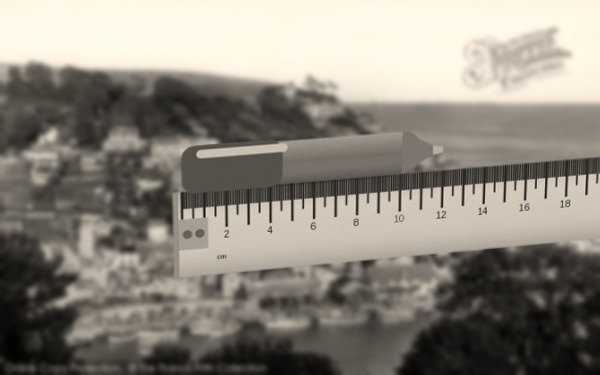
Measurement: 12,cm
